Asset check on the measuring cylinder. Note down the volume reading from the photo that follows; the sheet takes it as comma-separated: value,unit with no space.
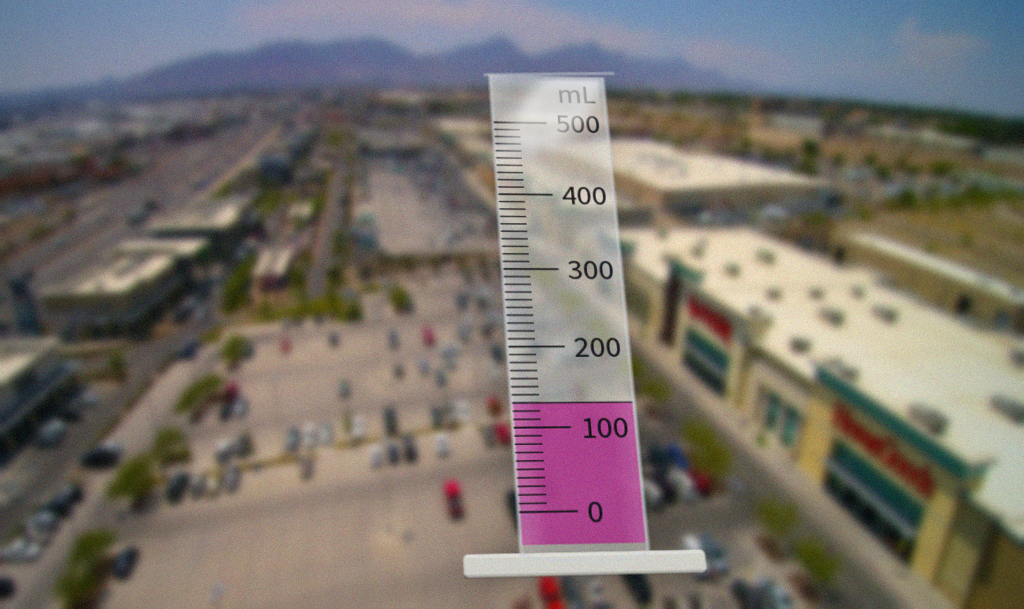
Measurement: 130,mL
